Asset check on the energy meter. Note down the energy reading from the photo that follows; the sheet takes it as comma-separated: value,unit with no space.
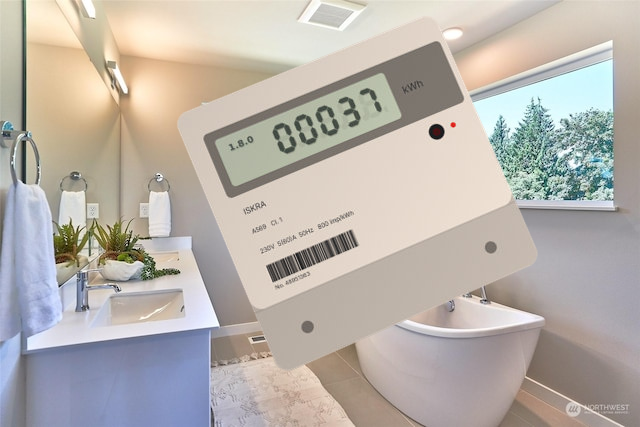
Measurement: 37,kWh
